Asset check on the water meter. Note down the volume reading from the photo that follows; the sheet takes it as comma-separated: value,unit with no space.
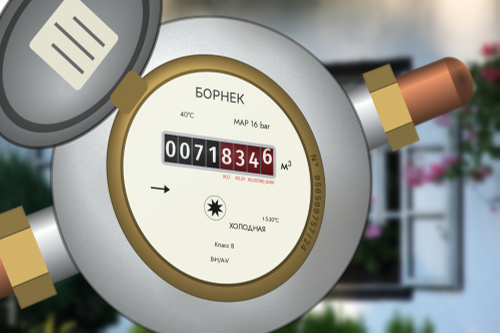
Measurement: 71.8346,m³
